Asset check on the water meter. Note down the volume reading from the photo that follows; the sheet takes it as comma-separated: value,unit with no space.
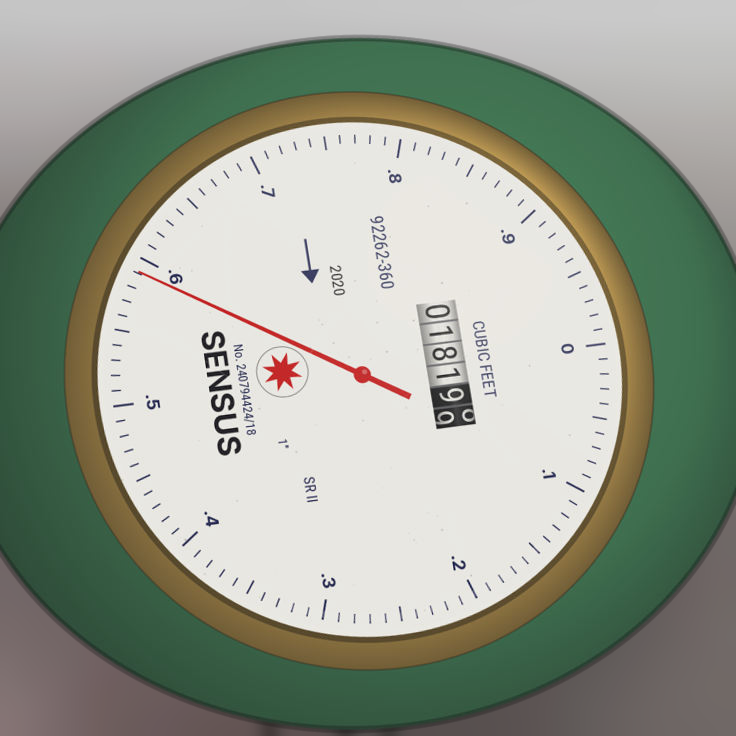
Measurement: 18198.59,ft³
